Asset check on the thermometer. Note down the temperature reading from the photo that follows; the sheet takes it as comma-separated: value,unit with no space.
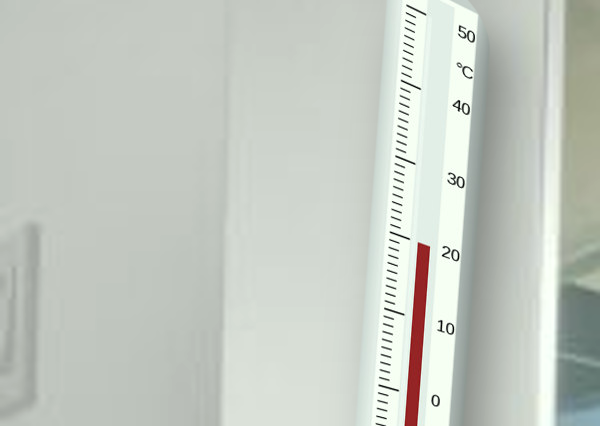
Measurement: 20,°C
